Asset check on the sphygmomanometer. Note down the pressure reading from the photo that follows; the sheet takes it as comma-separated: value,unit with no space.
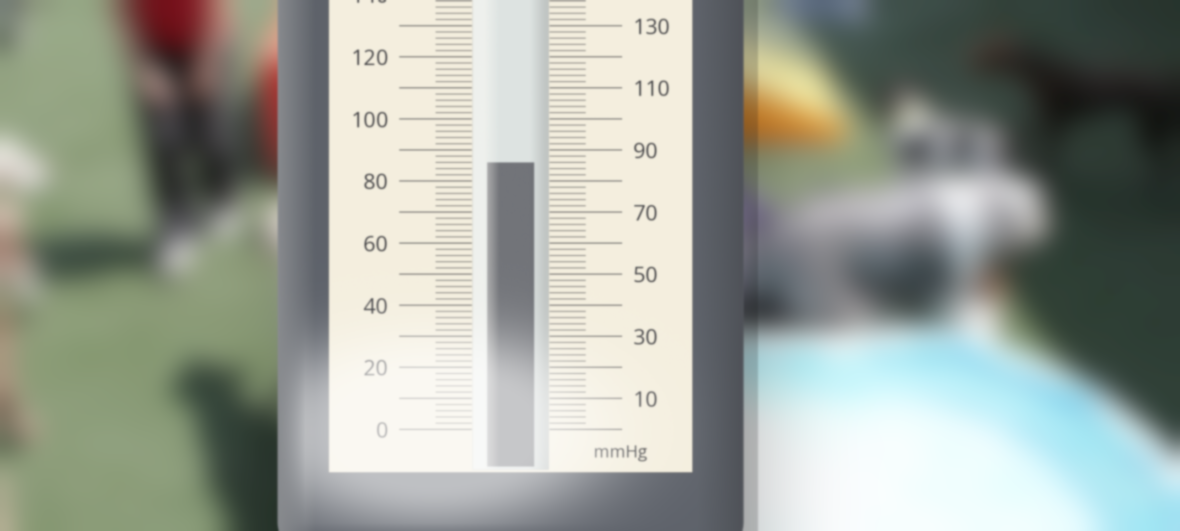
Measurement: 86,mmHg
